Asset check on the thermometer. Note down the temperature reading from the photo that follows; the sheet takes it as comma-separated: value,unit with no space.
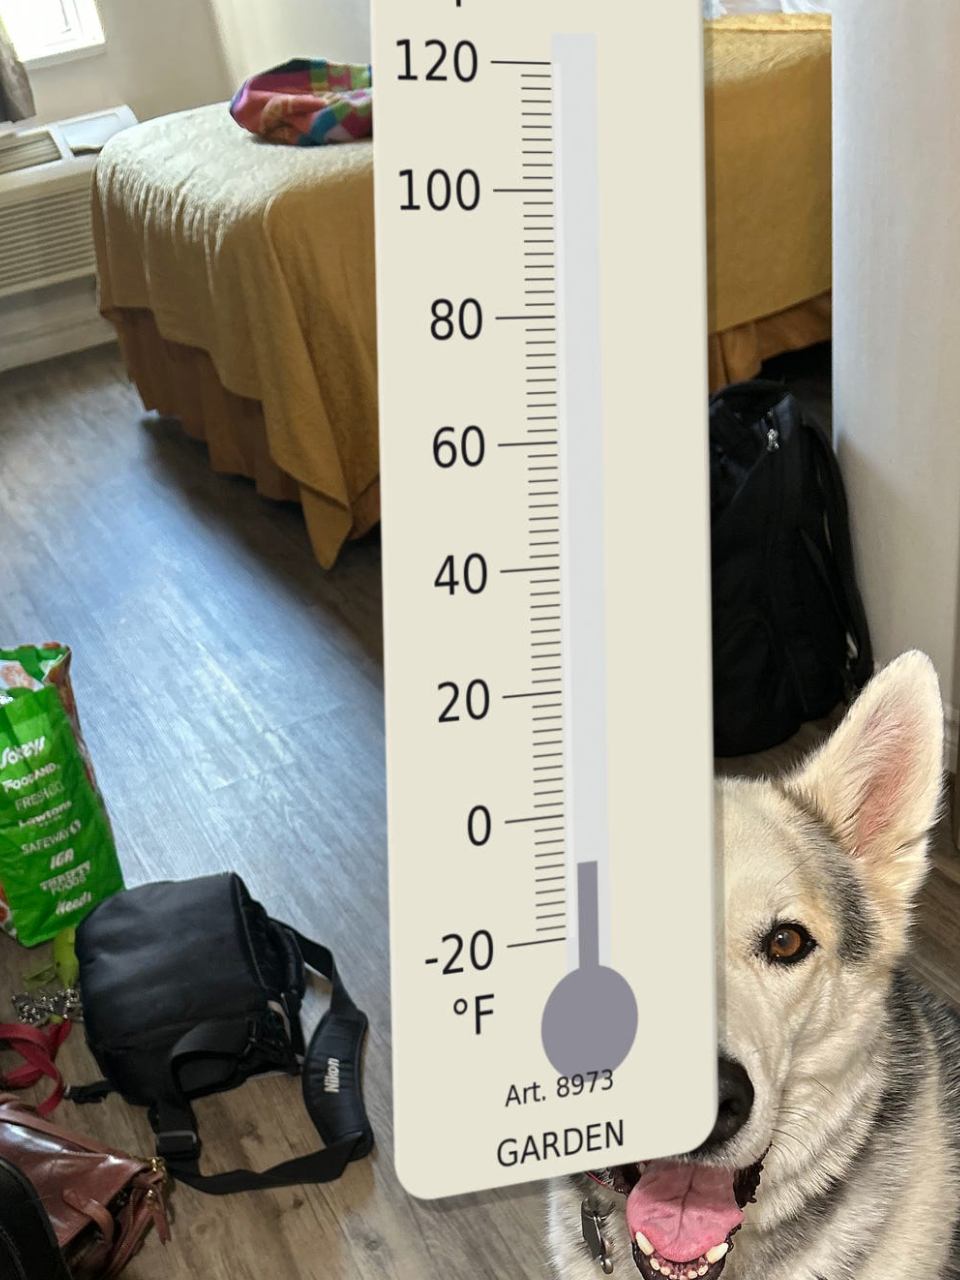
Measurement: -8,°F
